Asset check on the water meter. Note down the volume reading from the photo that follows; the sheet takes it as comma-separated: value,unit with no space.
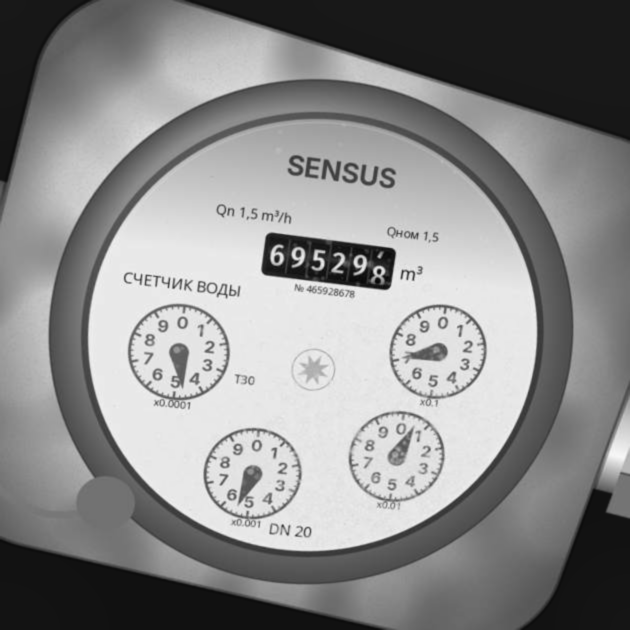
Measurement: 695297.7054,m³
